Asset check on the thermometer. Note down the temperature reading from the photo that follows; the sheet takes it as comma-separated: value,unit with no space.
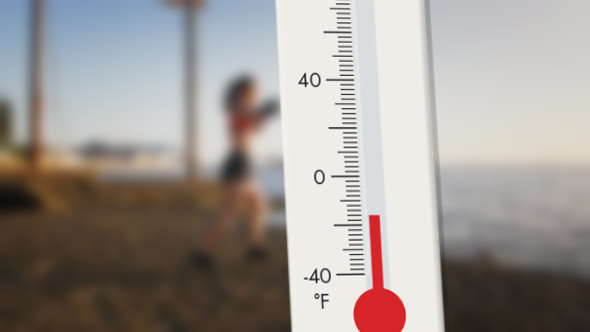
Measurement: -16,°F
